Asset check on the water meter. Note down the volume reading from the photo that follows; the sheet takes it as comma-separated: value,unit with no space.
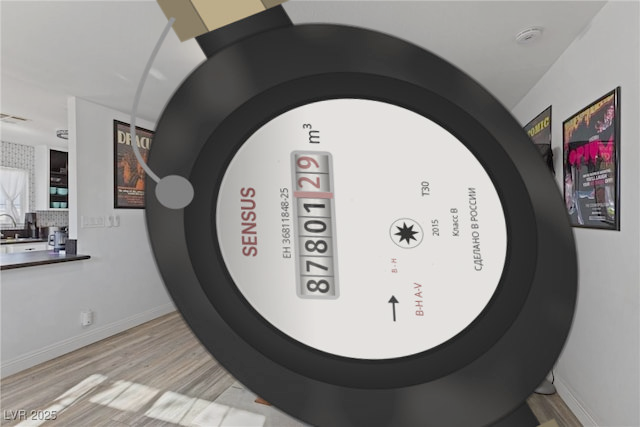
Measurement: 87801.29,m³
